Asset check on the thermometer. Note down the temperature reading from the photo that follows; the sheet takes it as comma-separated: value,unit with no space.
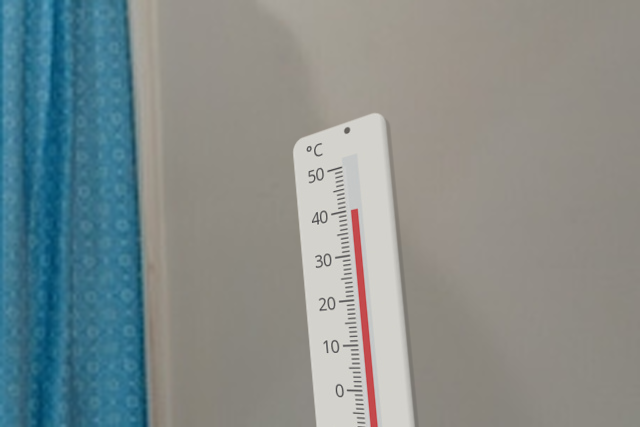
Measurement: 40,°C
